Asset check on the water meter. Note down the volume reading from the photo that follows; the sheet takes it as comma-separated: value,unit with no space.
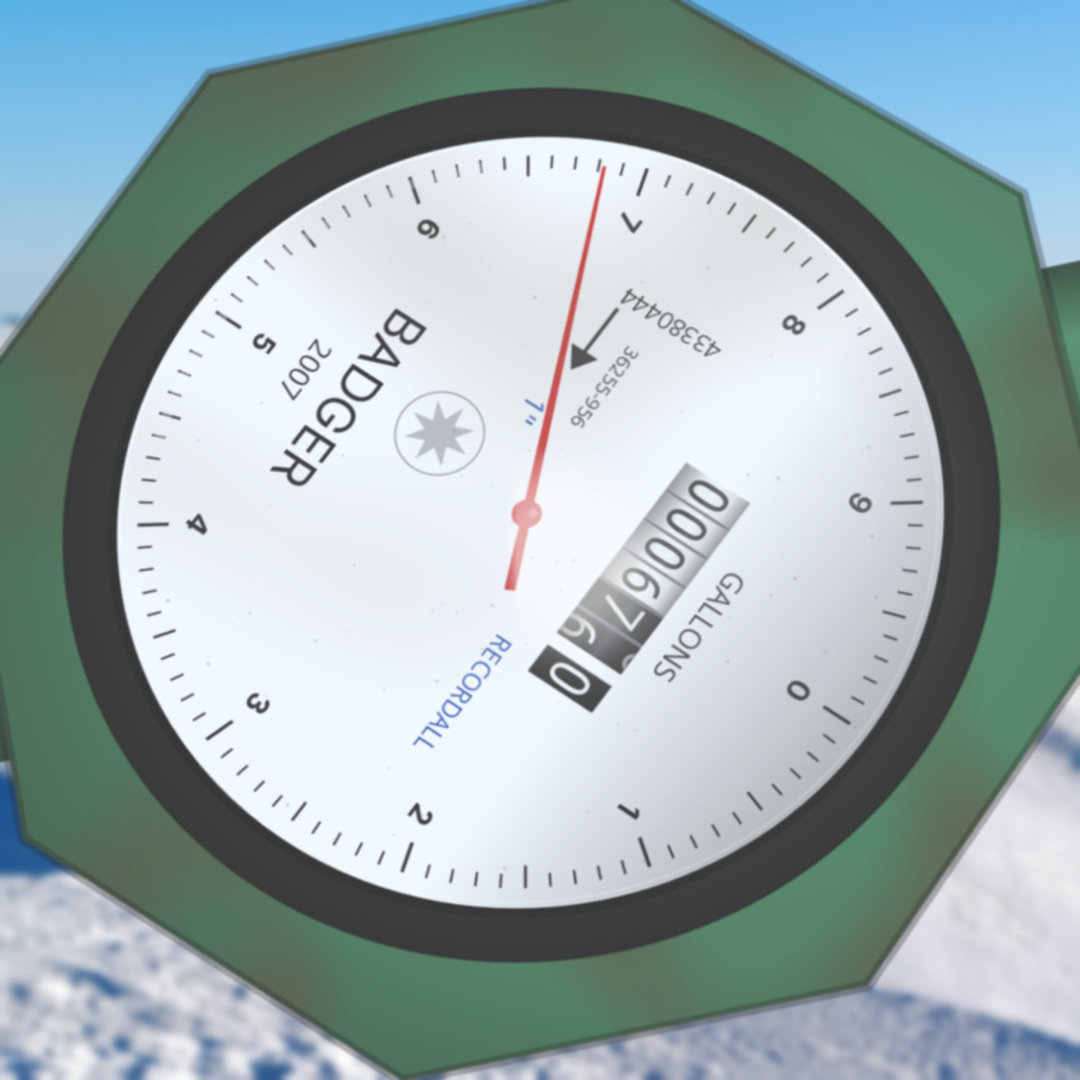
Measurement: 6756.8,gal
